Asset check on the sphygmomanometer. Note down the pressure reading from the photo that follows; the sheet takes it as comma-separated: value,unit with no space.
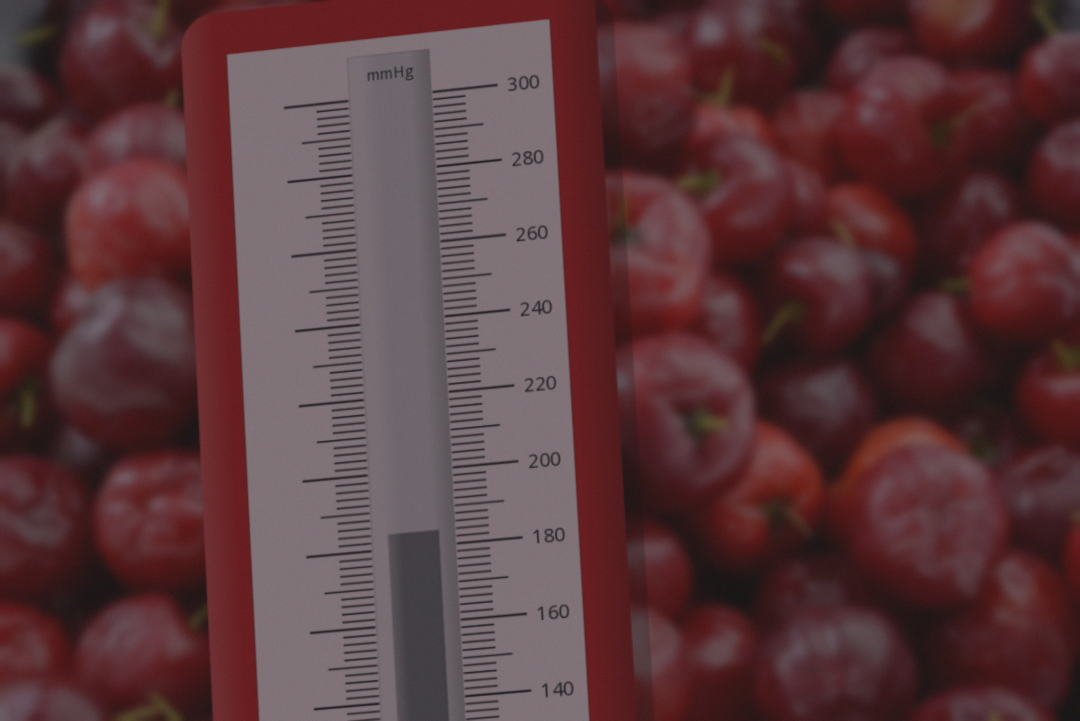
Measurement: 184,mmHg
